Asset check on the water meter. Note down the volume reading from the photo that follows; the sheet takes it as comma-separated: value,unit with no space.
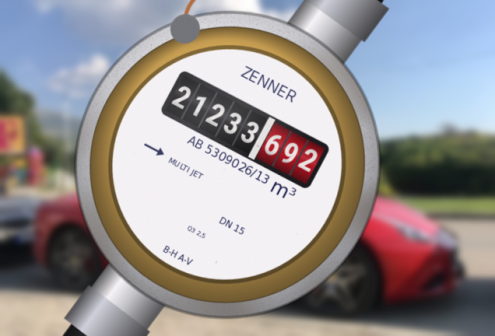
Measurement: 21233.692,m³
